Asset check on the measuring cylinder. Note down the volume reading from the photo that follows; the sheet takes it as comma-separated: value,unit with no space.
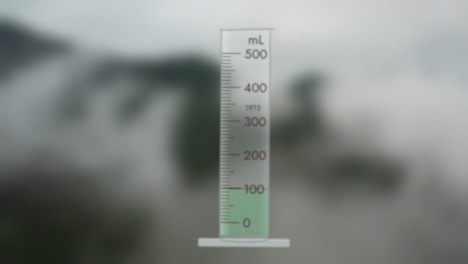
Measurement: 100,mL
